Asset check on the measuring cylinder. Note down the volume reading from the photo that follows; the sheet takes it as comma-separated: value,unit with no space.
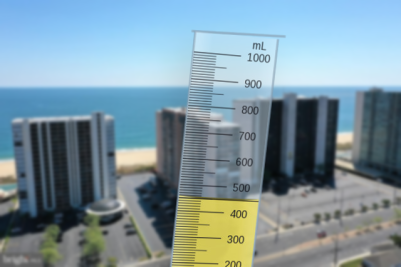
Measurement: 450,mL
